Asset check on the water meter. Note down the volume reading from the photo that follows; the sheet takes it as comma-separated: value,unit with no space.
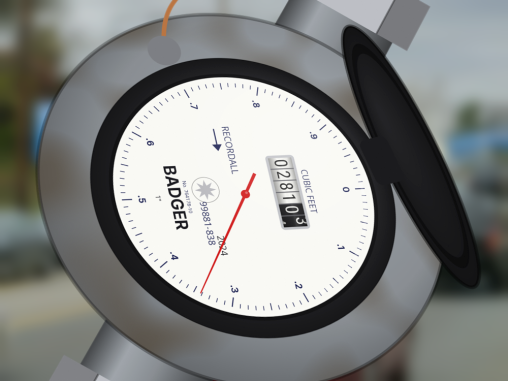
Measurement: 28103.34,ft³
